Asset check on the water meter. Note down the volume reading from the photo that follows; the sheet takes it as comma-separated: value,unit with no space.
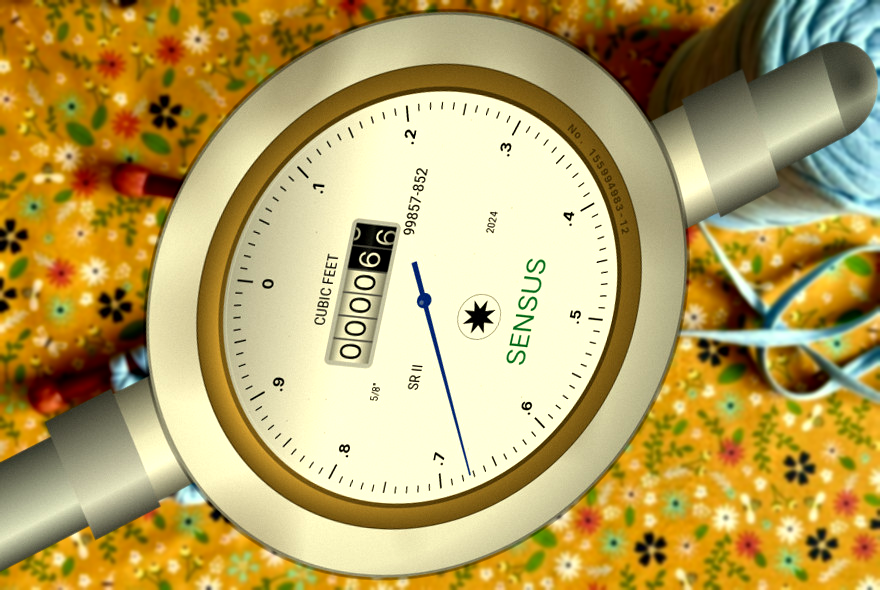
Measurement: 65.67,ft³
